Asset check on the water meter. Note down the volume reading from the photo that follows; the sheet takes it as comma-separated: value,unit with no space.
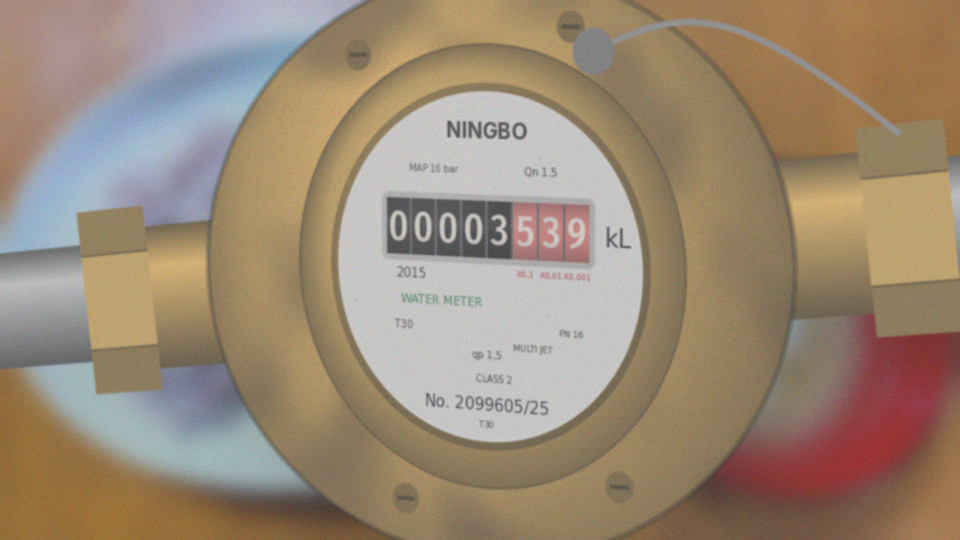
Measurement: 3.539,kL
